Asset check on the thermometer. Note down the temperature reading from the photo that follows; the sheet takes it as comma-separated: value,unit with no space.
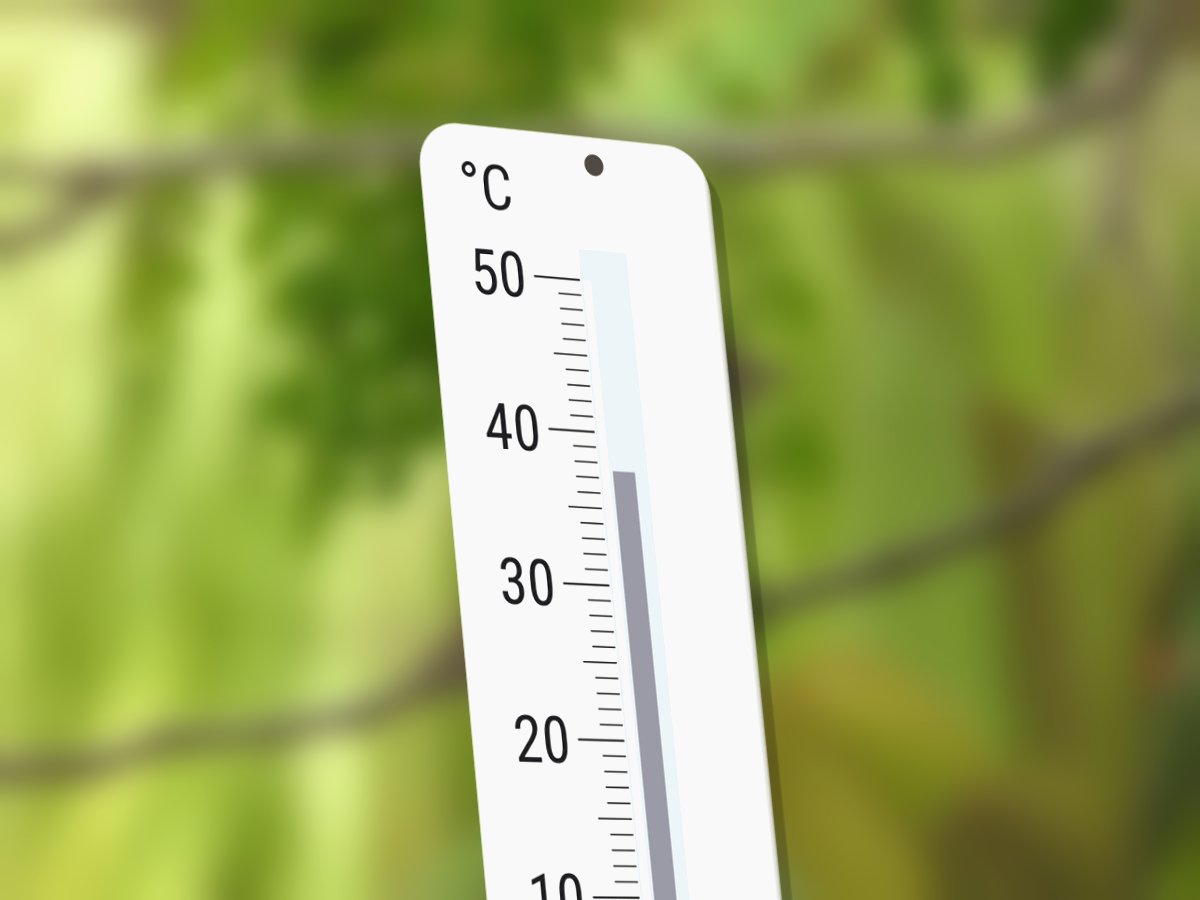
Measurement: 37.5,°C
